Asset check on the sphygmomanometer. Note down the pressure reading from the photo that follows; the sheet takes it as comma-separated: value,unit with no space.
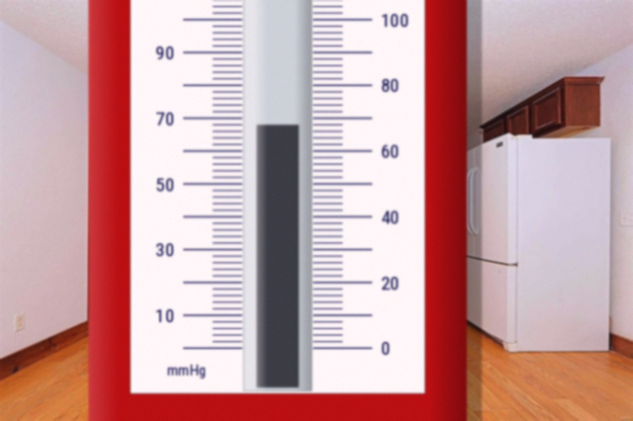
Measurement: 68,mmHg
